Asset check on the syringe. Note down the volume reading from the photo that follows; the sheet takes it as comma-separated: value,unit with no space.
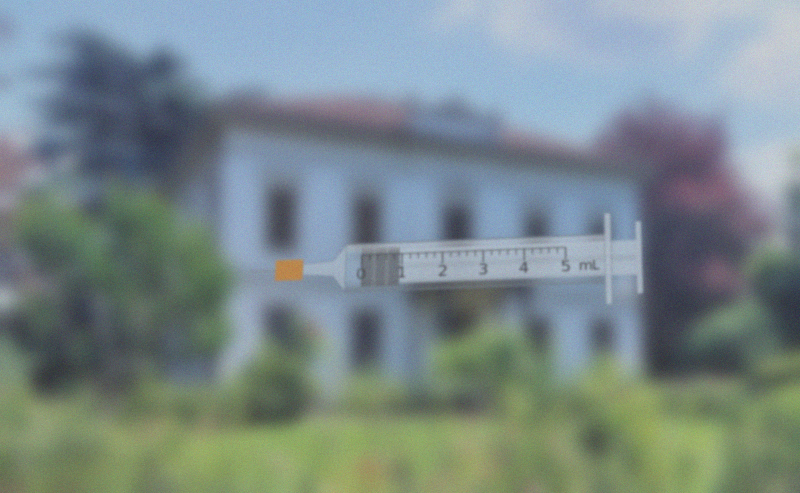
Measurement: 0,mL
